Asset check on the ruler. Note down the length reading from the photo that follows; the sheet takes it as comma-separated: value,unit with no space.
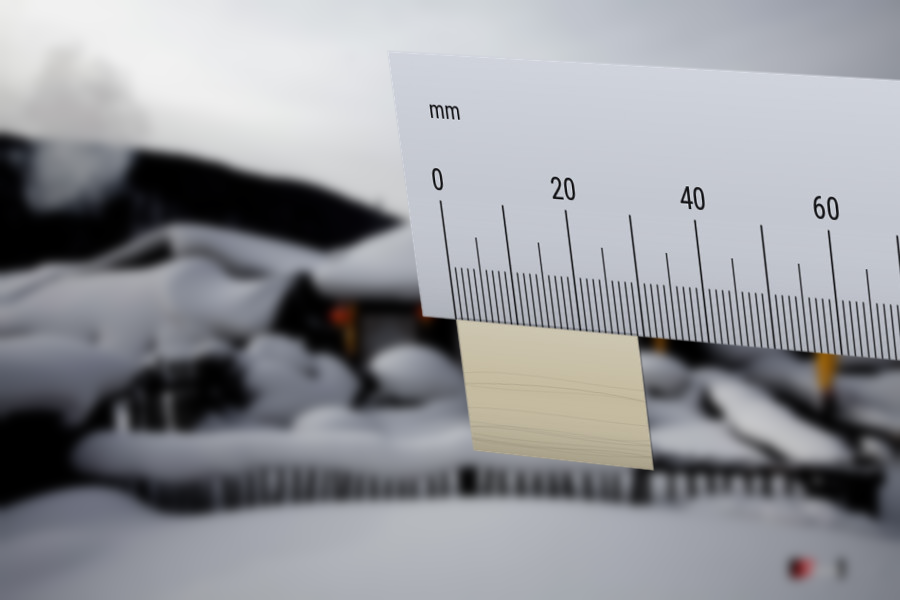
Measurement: 29,mm
